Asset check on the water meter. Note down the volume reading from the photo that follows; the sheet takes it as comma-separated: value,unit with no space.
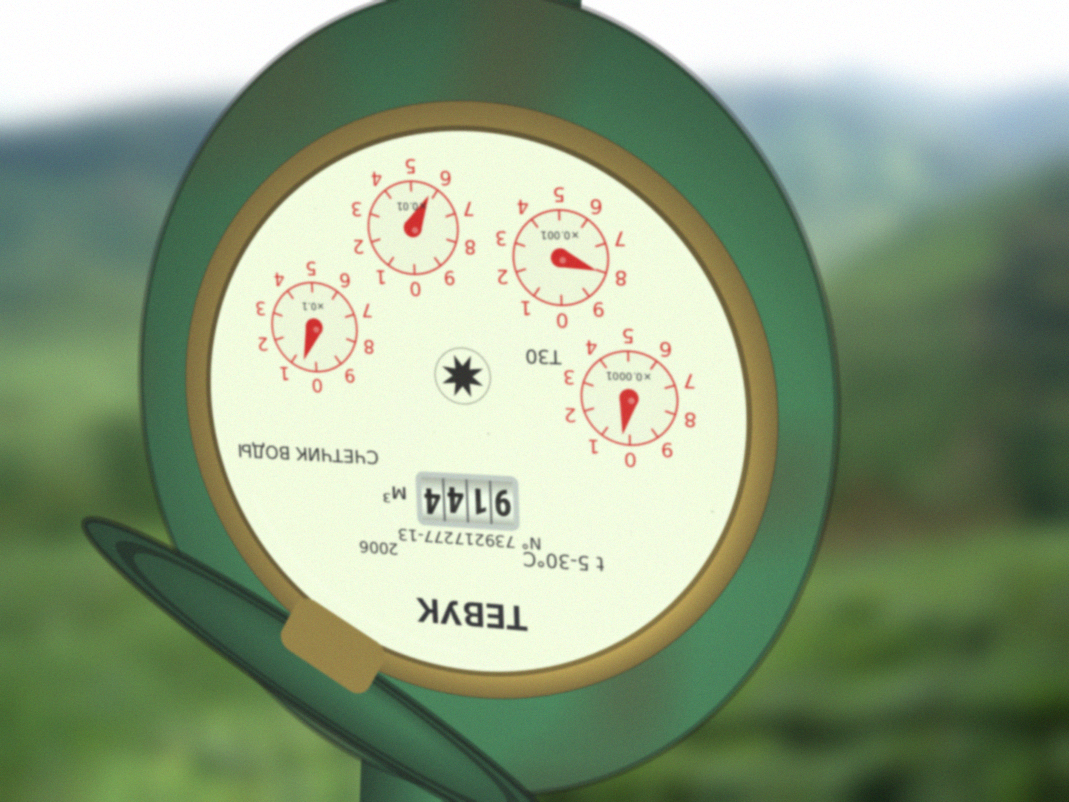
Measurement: 9144.0580,m³
